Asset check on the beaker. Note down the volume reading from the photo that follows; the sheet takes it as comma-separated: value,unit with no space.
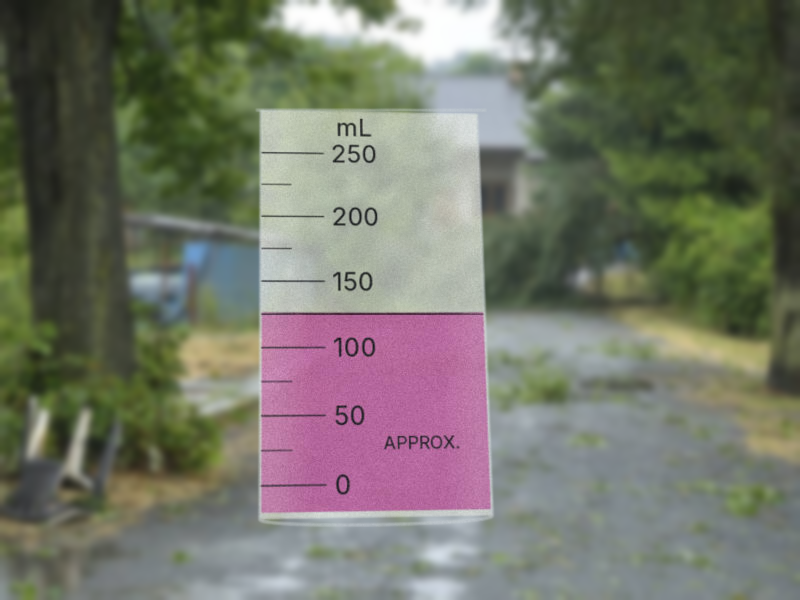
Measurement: 125,mL
